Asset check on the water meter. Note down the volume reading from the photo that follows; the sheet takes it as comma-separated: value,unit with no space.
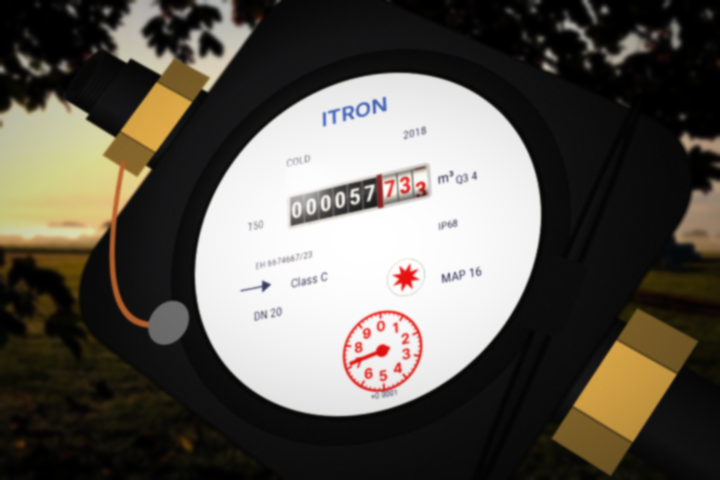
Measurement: 57.7327,m³
